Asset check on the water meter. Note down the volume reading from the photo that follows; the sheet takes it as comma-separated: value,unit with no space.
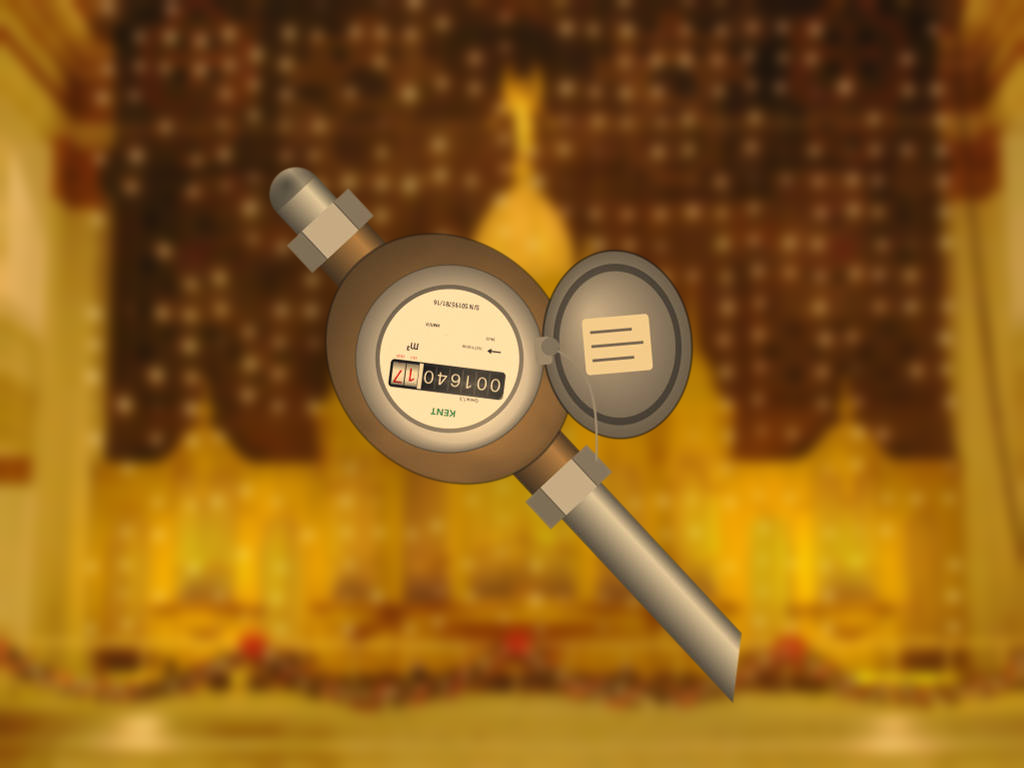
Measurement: 1640.17,m³
